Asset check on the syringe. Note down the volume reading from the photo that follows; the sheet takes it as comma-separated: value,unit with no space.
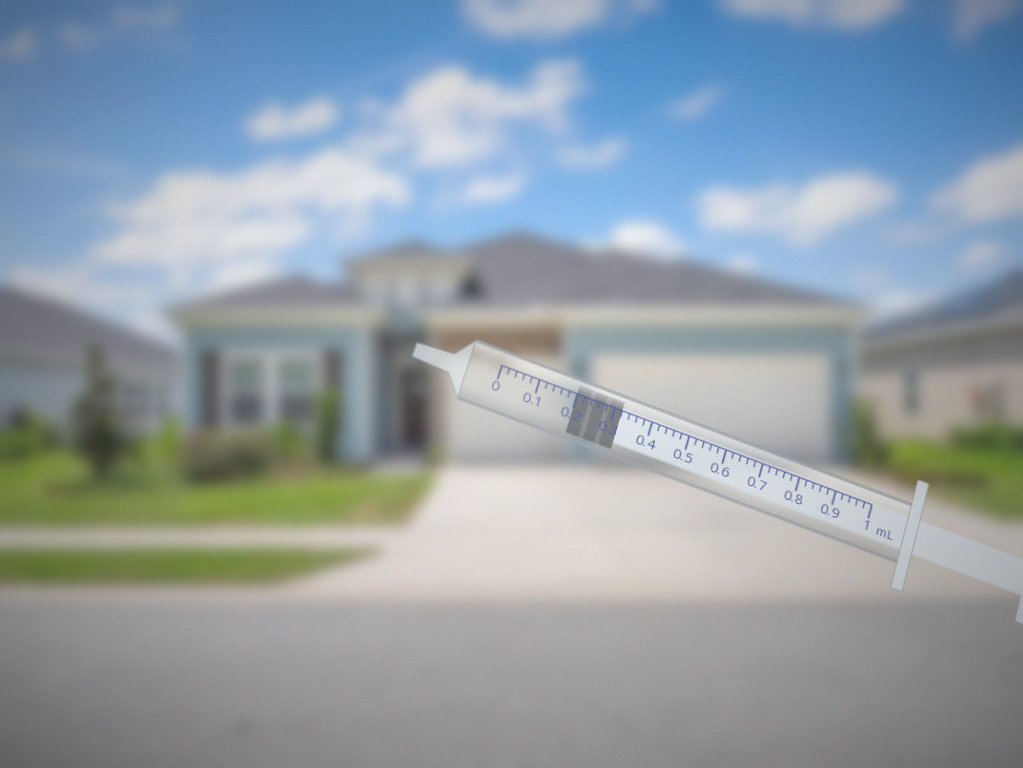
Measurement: 0.2,mL
